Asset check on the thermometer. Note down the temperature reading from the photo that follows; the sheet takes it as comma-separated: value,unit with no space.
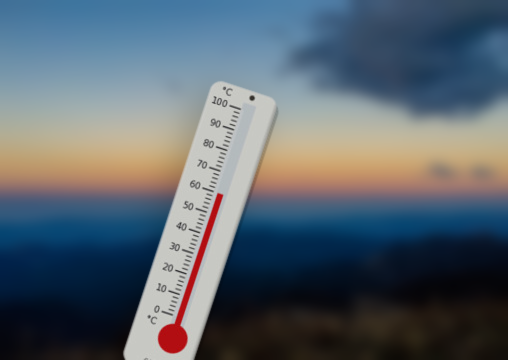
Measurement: 60,°C
